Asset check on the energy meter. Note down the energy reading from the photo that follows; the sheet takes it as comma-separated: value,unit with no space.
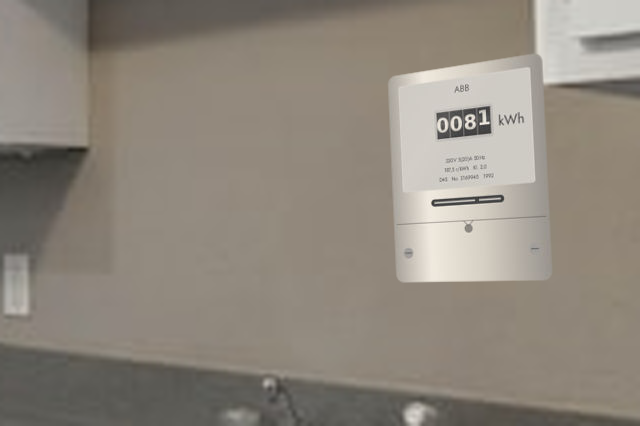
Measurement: 81,kWh
